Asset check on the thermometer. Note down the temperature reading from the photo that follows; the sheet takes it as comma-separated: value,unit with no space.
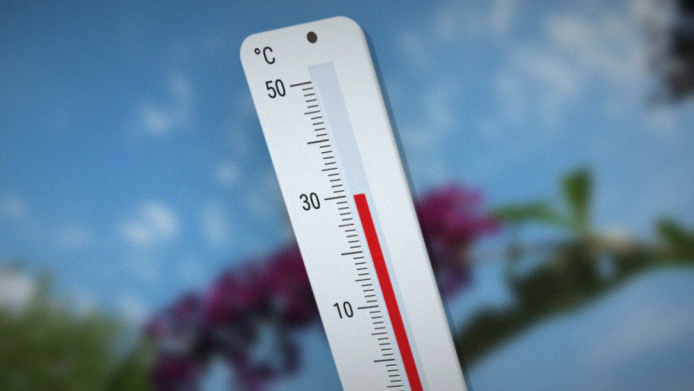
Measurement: 30,°C
